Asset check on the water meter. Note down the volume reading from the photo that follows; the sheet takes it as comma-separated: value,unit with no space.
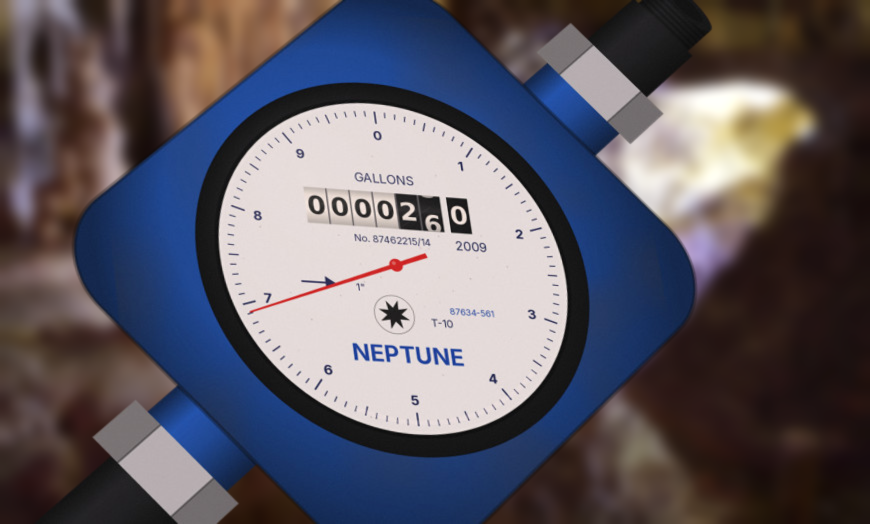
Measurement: 256.9,gal
